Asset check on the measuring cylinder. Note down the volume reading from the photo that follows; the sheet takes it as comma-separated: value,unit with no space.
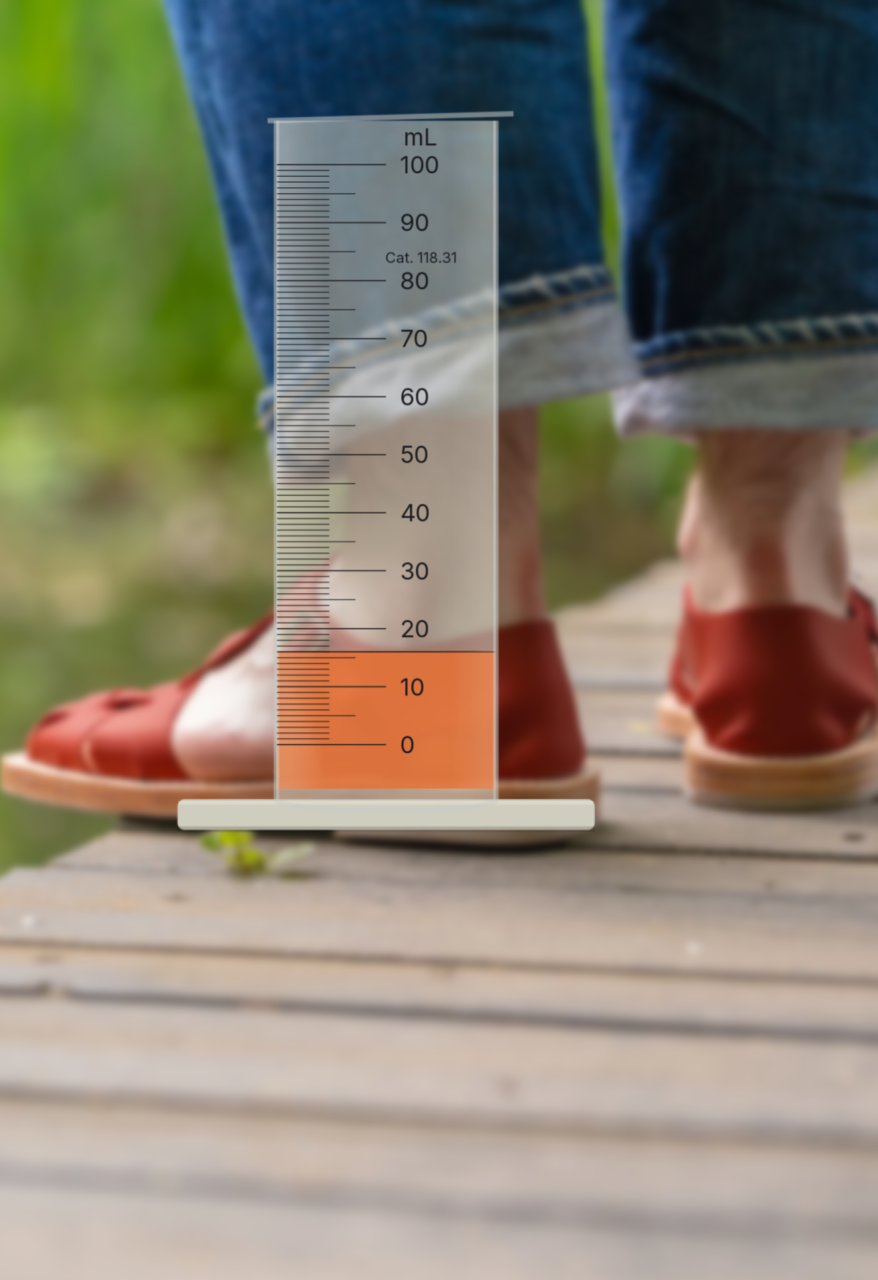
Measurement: 16,mL
